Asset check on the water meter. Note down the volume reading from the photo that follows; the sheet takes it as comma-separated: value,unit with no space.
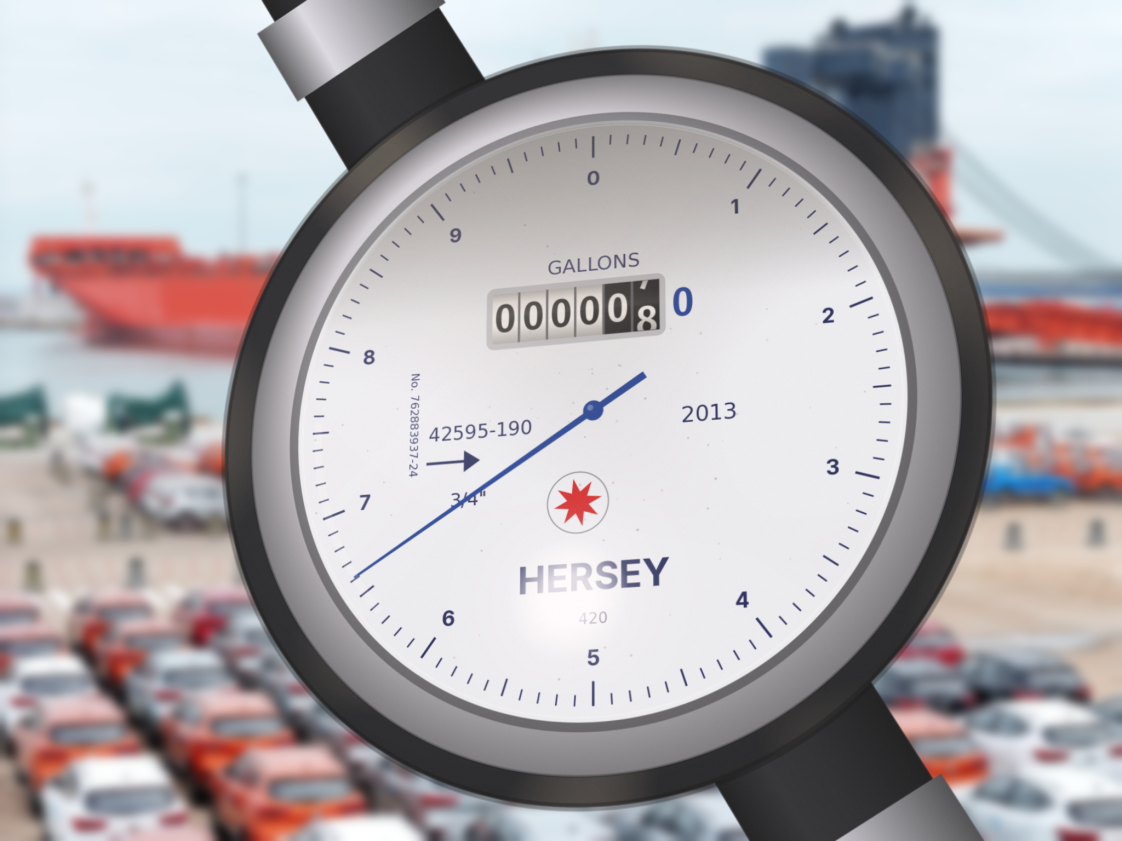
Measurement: 76.6,gal
